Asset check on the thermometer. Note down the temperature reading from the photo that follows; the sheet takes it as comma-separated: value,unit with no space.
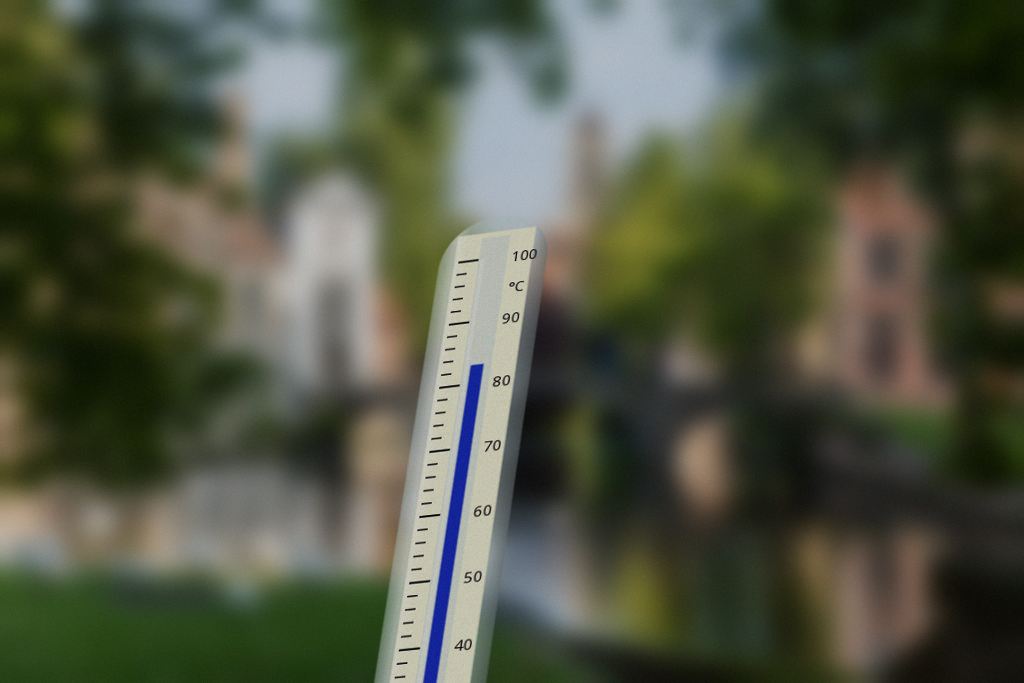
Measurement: 83,°C
